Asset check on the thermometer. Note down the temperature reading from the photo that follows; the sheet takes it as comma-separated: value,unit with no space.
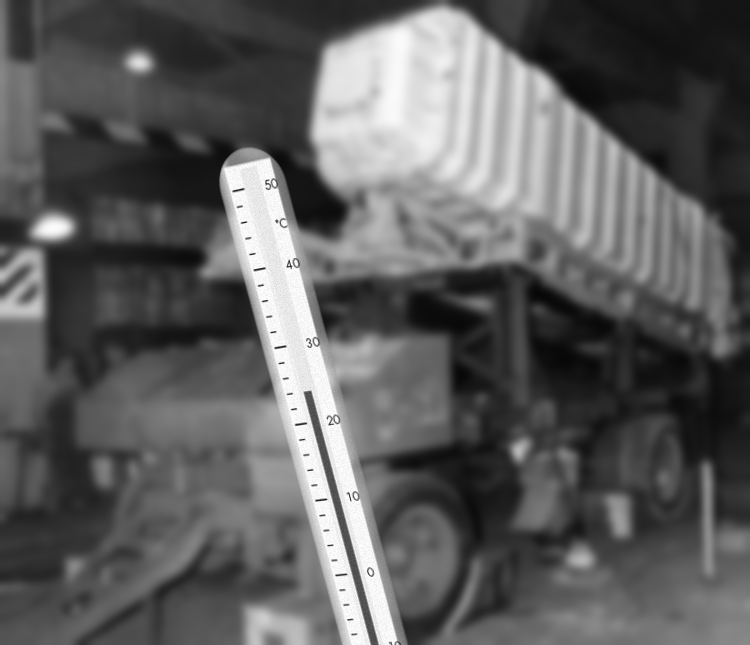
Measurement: 24,°C
